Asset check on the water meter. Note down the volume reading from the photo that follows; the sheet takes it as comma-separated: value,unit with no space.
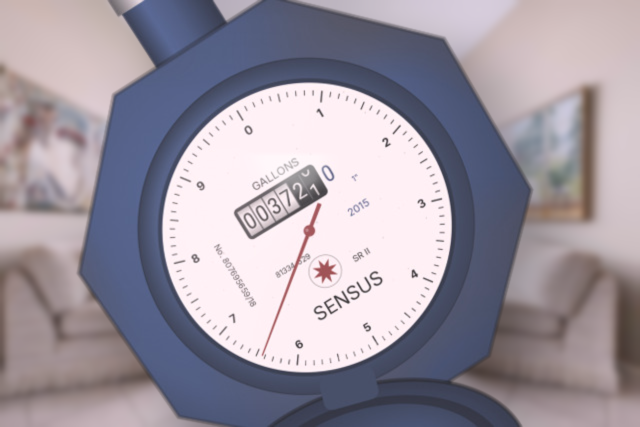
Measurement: 37206.4,gal
